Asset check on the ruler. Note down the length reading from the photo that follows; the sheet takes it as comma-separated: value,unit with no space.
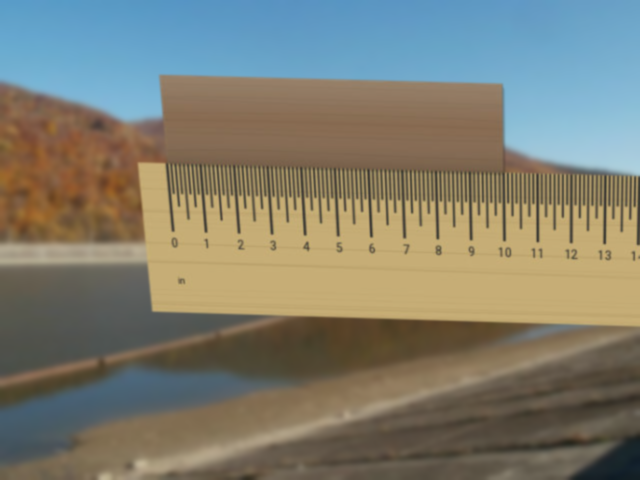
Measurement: 10,in
